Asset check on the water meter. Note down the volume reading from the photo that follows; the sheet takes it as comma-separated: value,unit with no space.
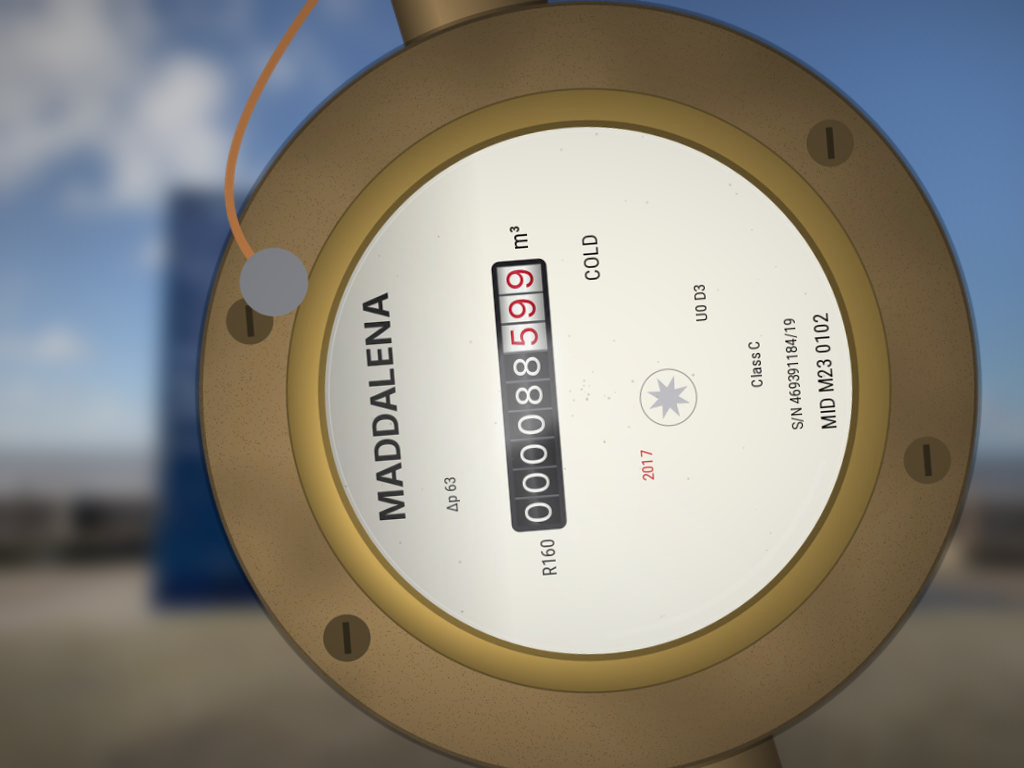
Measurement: 88.599,m³
